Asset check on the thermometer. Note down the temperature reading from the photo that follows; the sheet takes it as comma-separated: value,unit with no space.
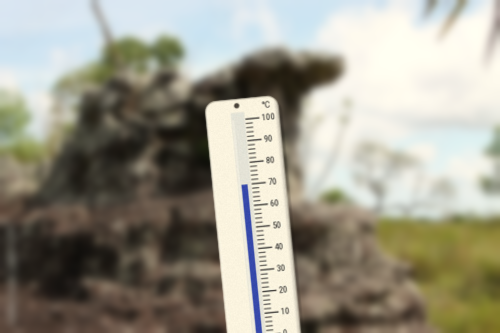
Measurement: 70,°C
